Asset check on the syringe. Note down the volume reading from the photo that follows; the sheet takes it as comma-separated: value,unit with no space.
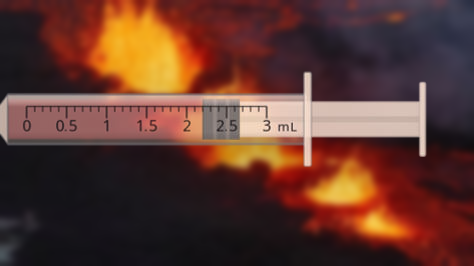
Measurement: 2.2,mL
